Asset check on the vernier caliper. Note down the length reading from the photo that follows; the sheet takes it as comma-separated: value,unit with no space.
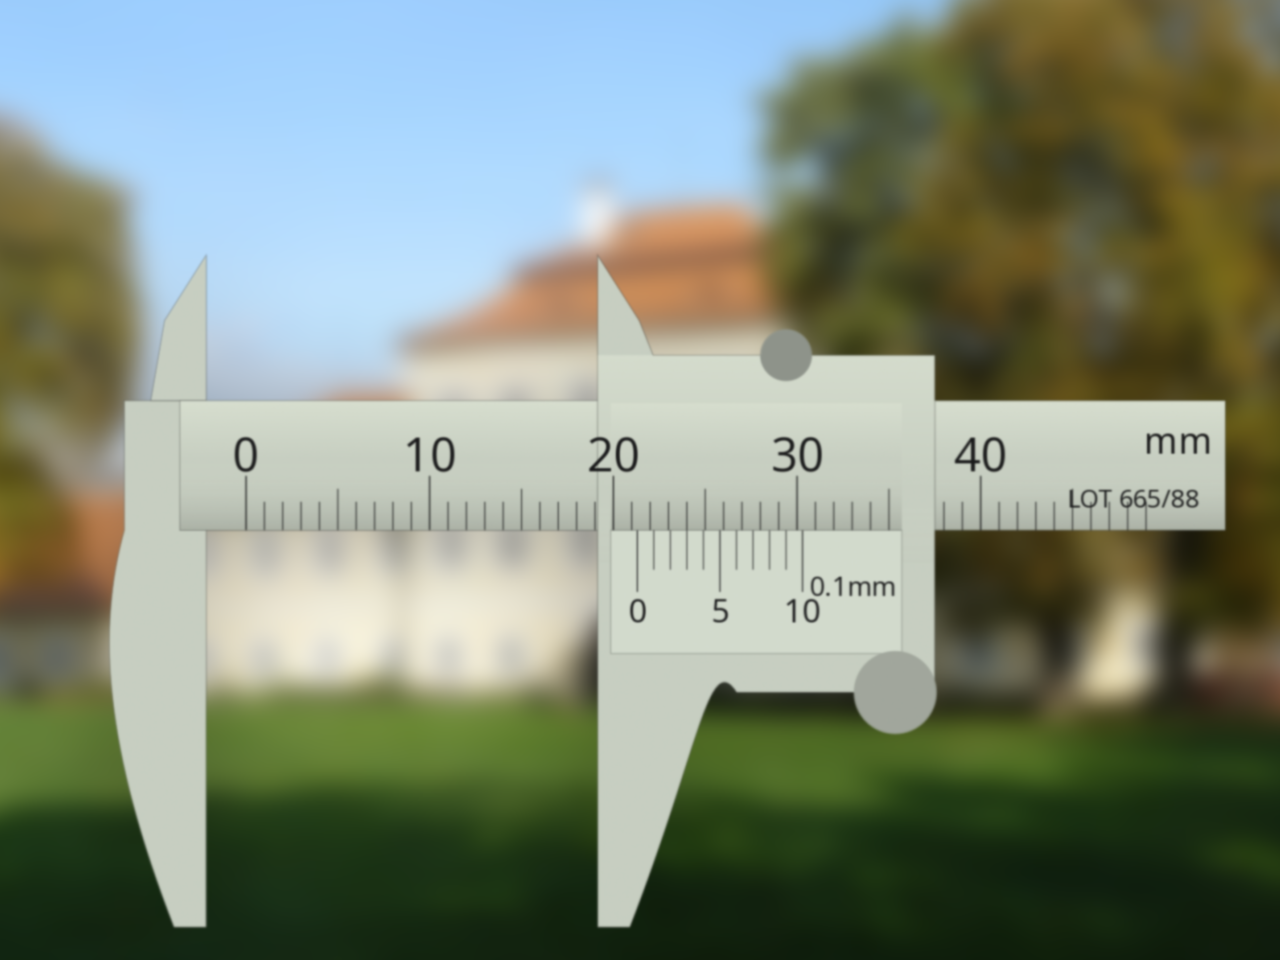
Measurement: 21.3,mm
